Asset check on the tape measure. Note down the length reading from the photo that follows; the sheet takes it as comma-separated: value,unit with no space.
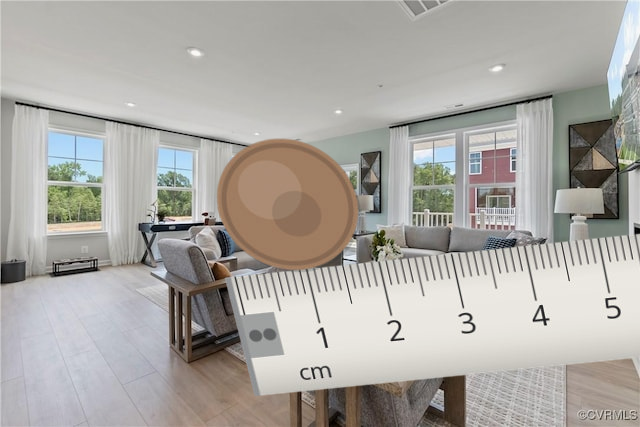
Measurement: 1.9,cm
